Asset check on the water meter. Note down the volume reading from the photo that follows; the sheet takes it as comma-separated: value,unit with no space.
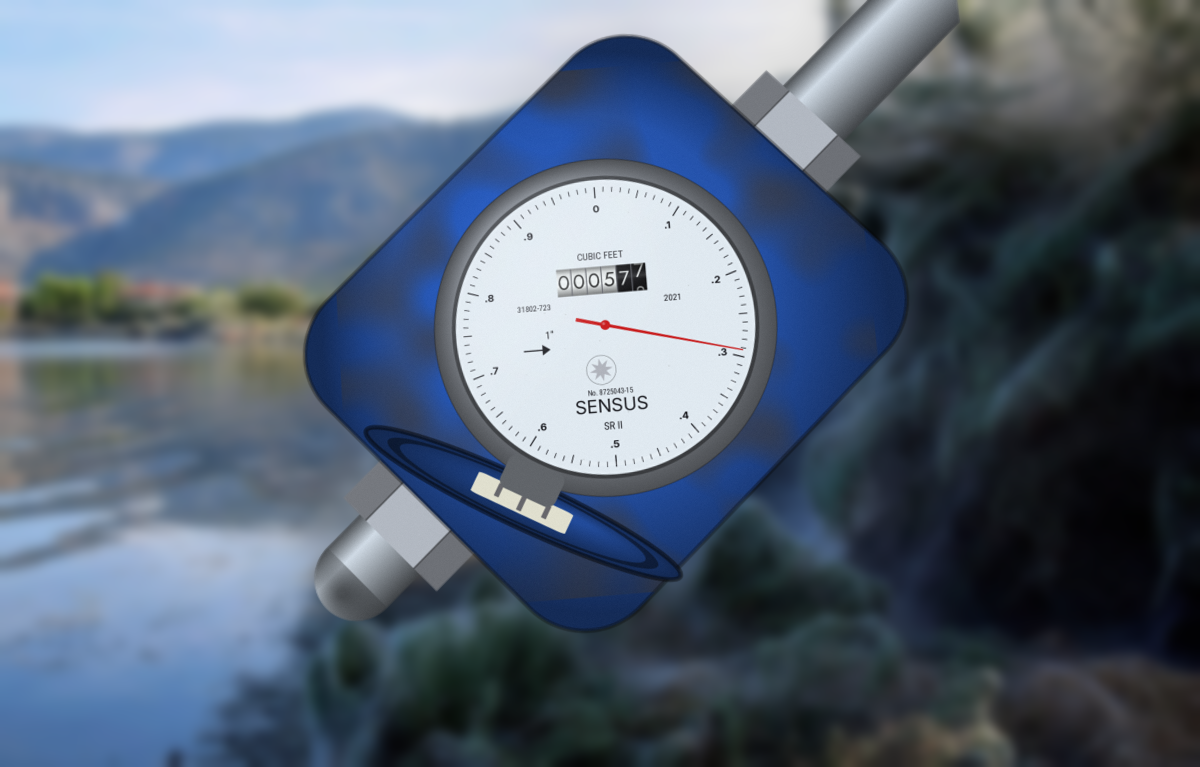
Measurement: 577.29,ft³
